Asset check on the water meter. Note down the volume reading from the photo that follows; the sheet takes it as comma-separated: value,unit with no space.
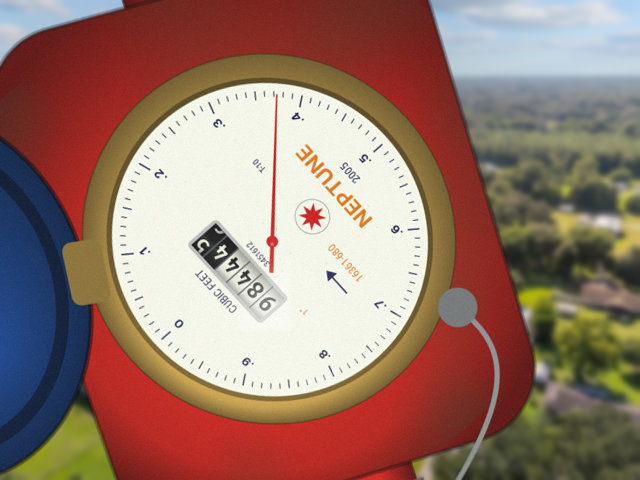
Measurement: 984445.37,ft³
